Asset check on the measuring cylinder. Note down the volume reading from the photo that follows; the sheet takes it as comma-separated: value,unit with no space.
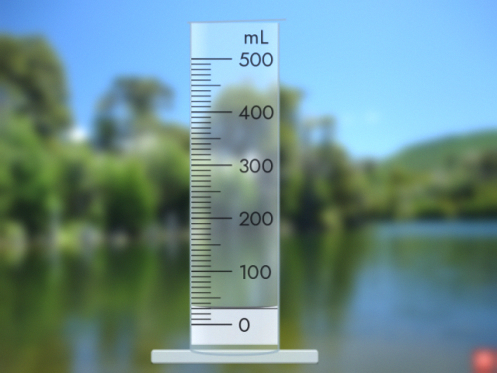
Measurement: 30,mL
